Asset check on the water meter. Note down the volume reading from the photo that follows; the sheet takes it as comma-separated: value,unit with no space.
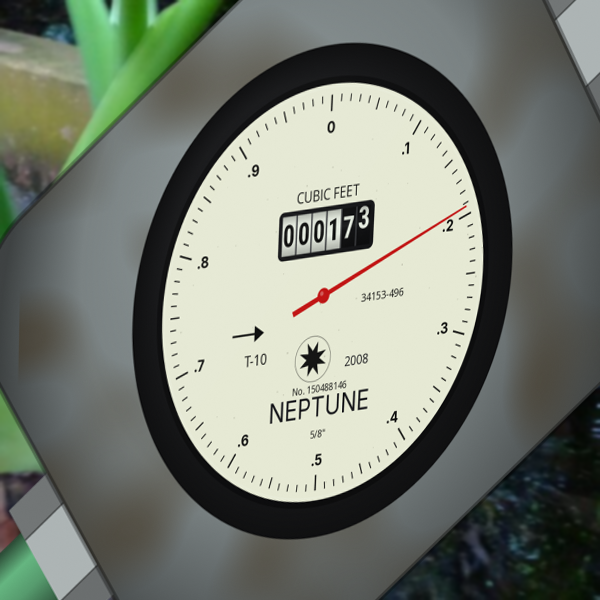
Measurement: 173.19,ft³
